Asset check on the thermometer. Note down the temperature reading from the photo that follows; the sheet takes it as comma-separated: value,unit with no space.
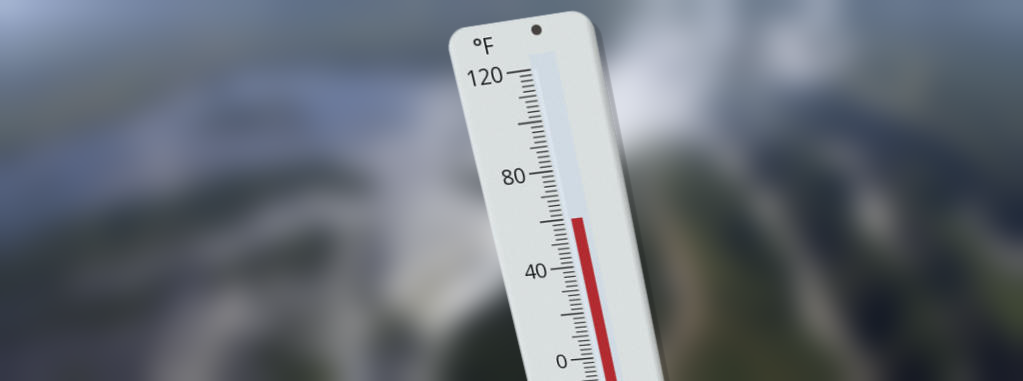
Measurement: 60,°F
